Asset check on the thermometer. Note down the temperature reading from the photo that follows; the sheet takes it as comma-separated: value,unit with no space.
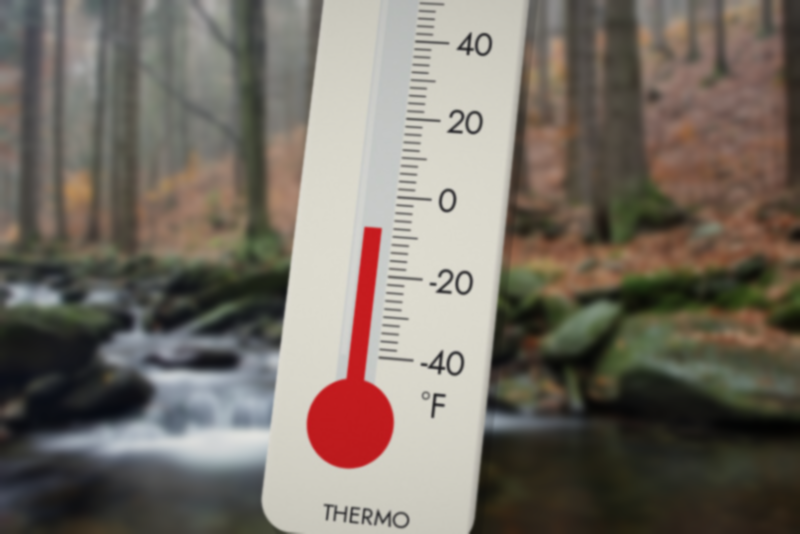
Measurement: -8,°F
